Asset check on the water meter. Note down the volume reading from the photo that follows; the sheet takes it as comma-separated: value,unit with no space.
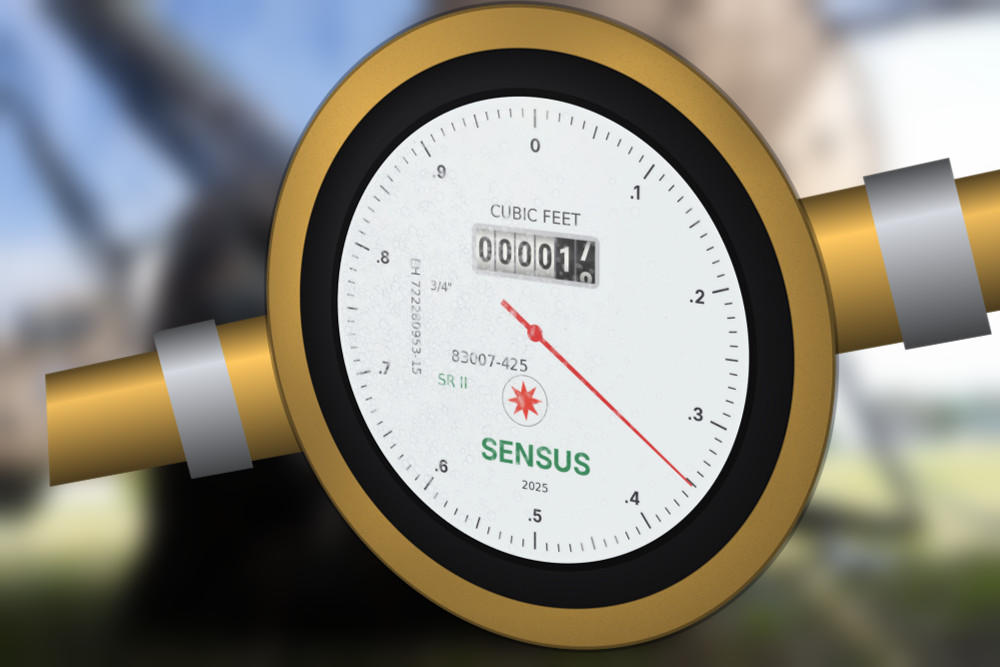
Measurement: 17.35,ft³
